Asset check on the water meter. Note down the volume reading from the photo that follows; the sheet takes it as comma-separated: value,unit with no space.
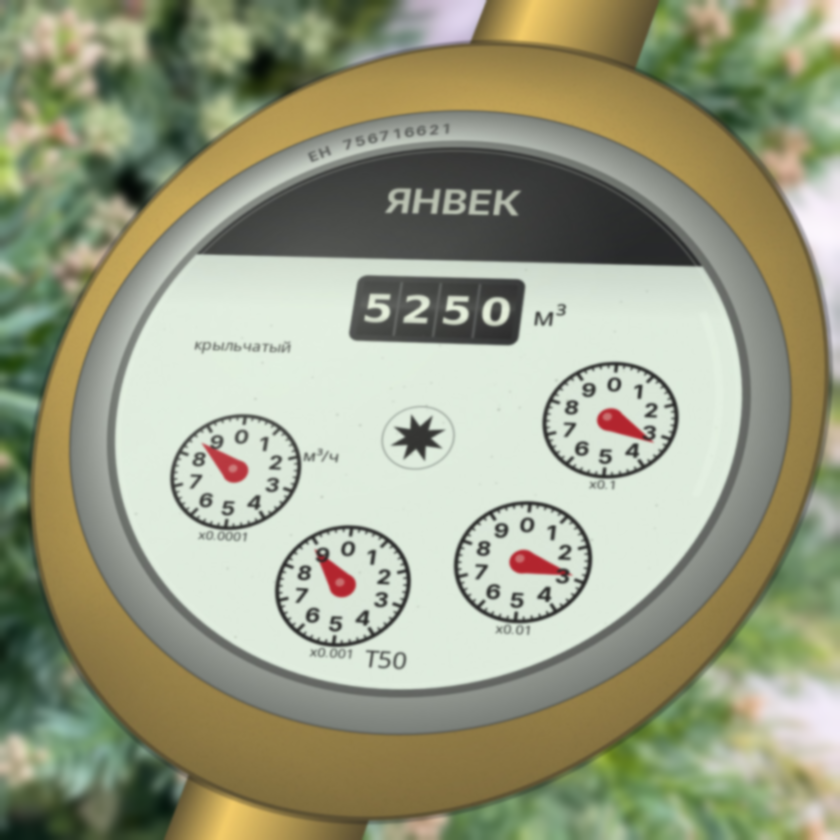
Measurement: 5250.3288,m³
